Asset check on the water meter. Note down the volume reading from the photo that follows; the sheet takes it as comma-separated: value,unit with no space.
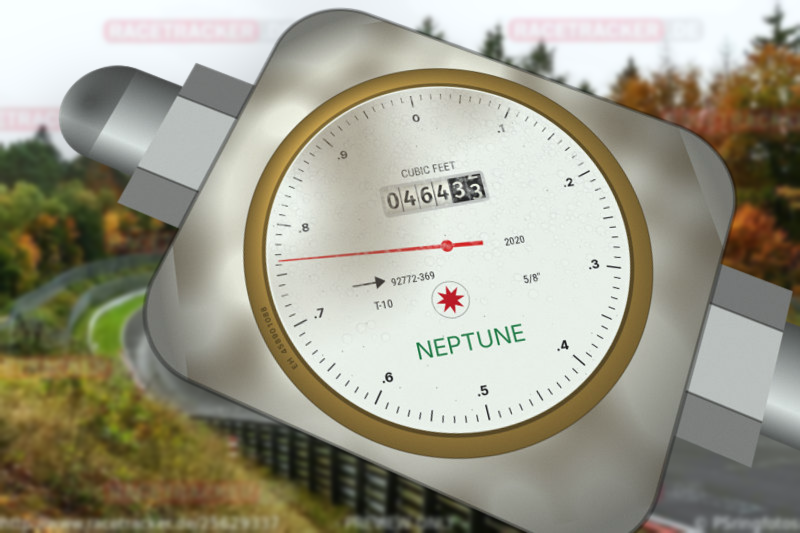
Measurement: 46432.76,ft³
